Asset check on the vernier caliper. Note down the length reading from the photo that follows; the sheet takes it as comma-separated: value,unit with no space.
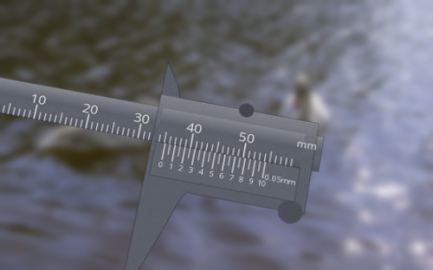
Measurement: 35.2,mm
